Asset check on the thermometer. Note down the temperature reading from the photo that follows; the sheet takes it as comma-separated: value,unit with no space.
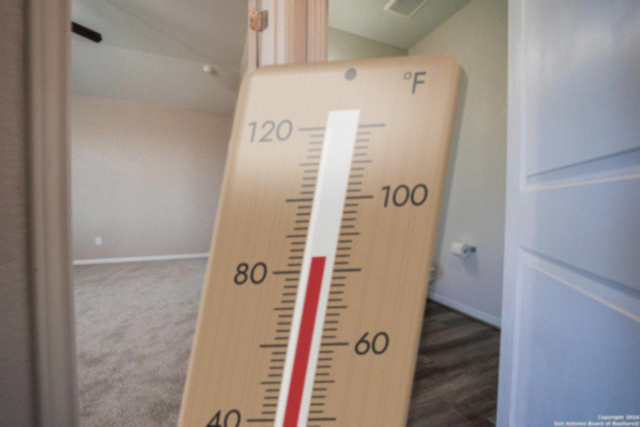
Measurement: 84,°F
